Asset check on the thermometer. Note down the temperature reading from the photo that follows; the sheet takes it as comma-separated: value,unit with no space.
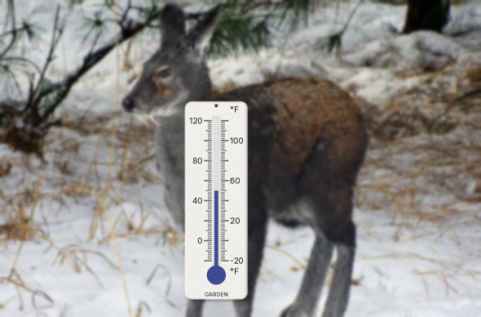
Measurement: 50,°F
